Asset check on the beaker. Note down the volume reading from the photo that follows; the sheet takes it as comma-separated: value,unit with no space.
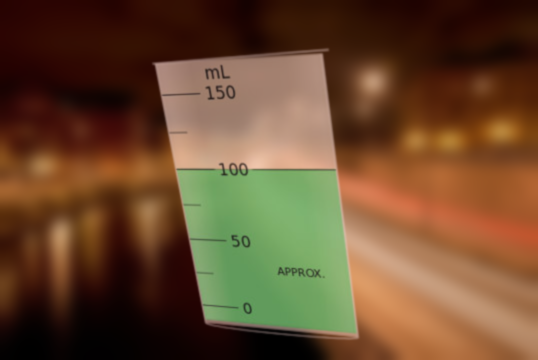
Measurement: 100,mL
